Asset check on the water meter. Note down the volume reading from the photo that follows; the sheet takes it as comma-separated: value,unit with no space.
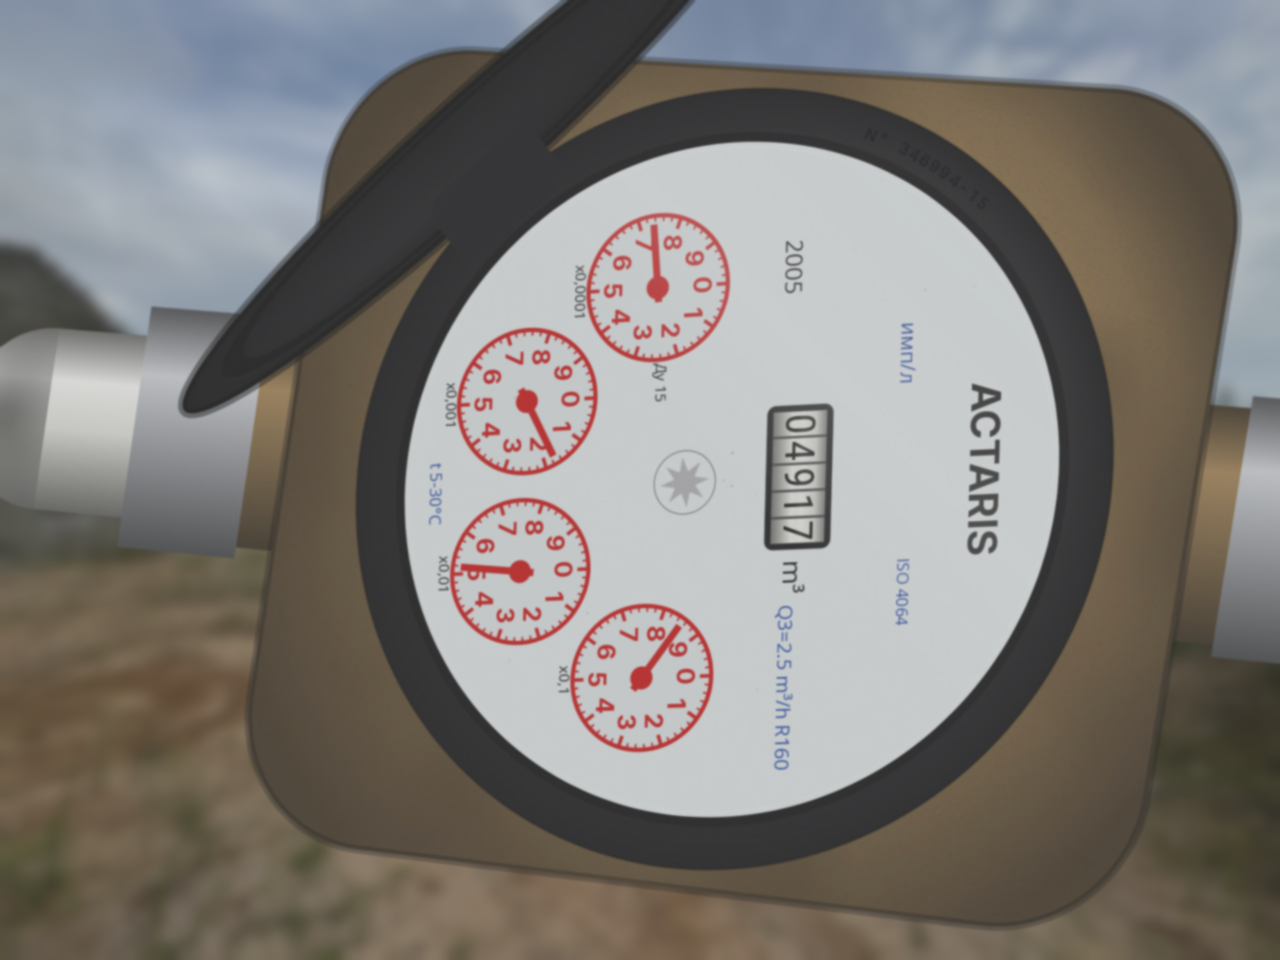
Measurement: 4917.8517,m³
